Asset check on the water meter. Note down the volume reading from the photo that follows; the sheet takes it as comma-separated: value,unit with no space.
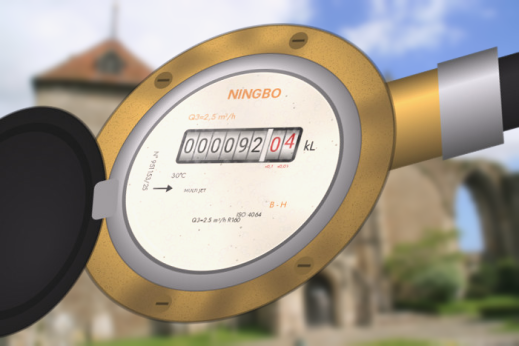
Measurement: 92.04,kL
